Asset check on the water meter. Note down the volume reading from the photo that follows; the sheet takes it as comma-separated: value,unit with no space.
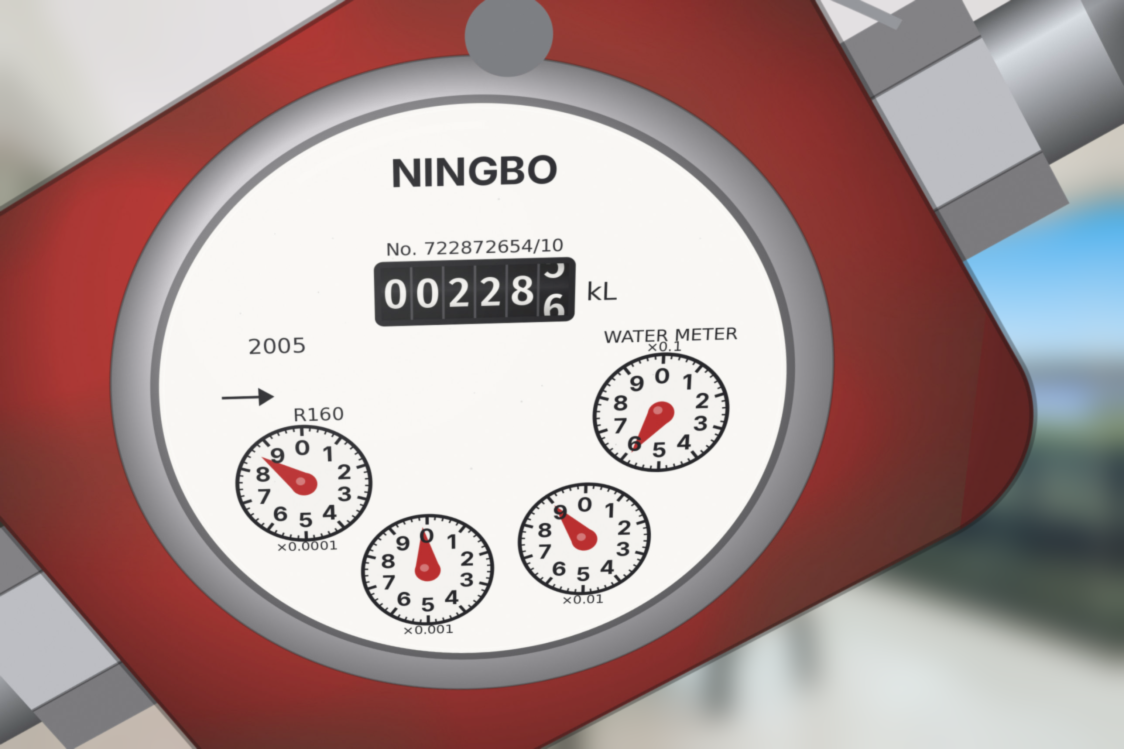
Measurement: 2285.5898,kL
